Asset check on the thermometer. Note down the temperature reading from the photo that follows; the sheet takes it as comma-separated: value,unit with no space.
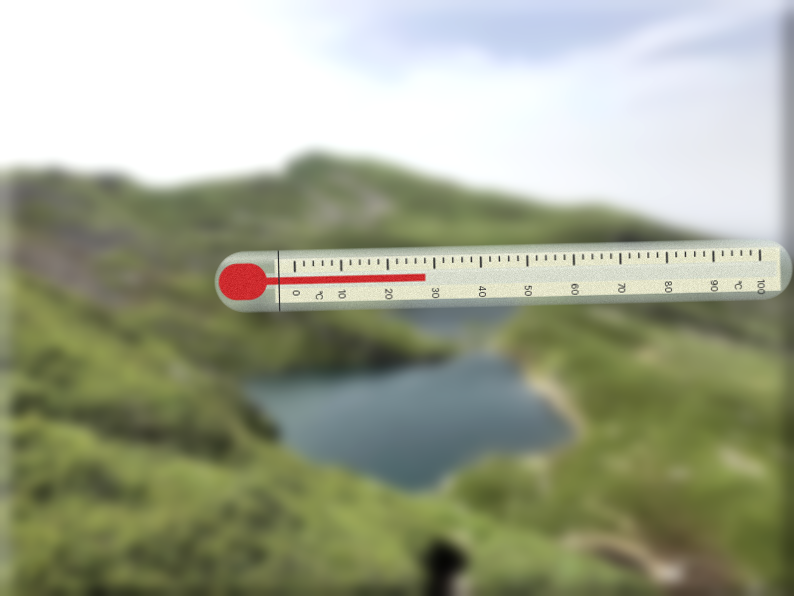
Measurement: 28,°C
